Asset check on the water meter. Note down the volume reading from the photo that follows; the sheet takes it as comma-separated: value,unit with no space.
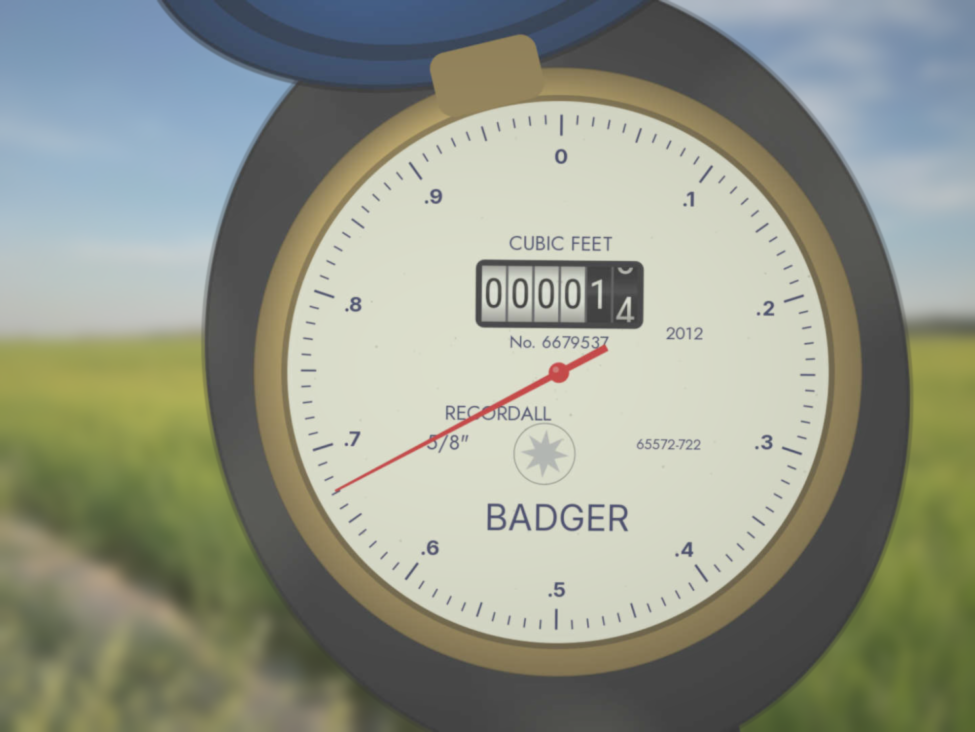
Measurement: 13.67,ft³
